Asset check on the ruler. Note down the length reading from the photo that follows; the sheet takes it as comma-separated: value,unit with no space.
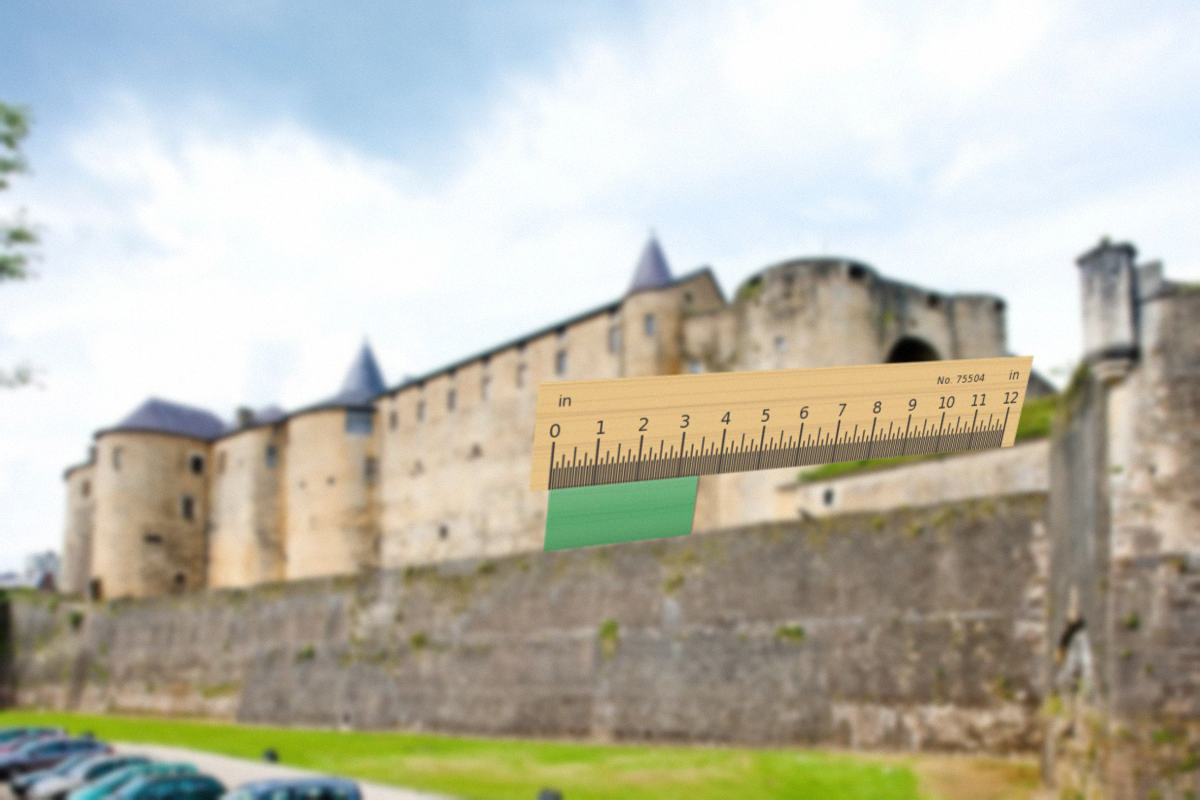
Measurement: 3.5,in
